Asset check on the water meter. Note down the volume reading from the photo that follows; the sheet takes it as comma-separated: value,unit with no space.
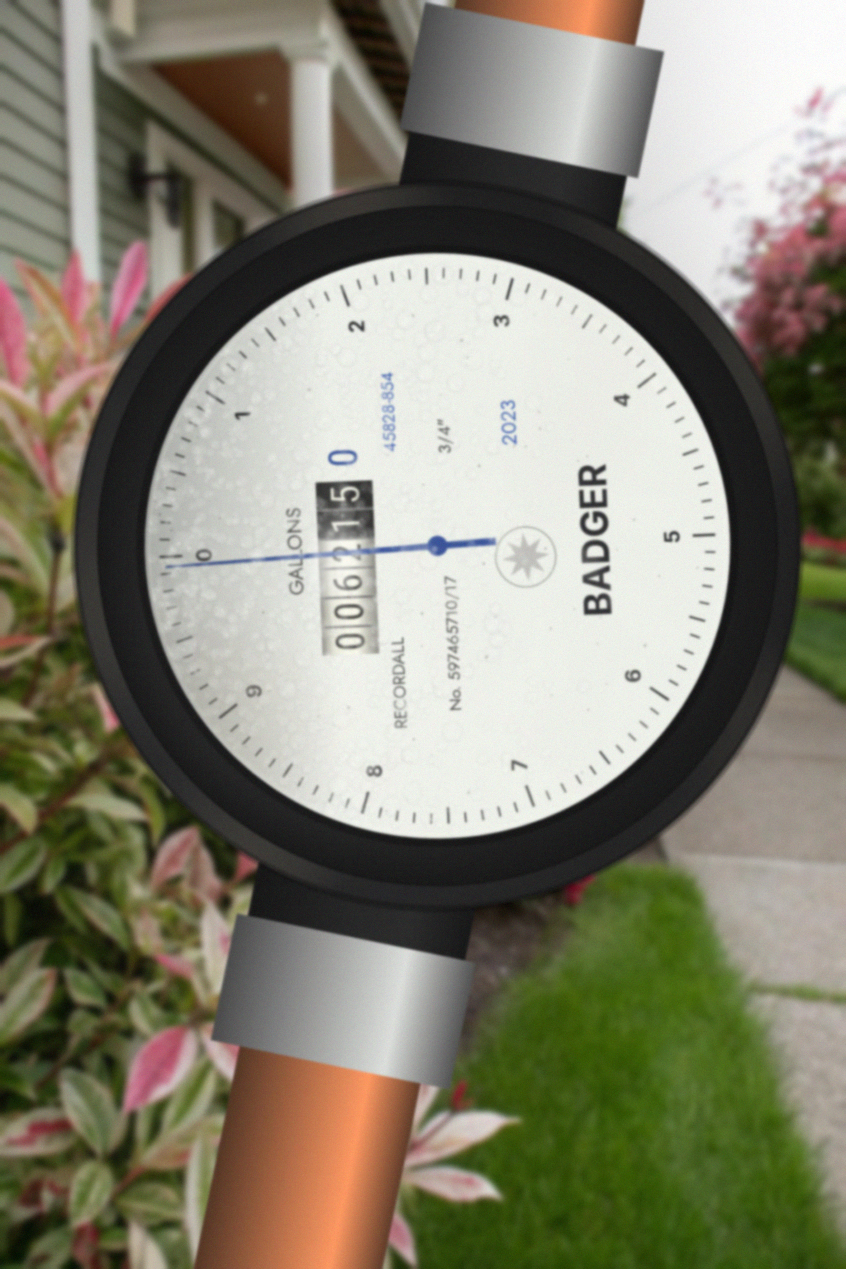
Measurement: 62149.9,gal
